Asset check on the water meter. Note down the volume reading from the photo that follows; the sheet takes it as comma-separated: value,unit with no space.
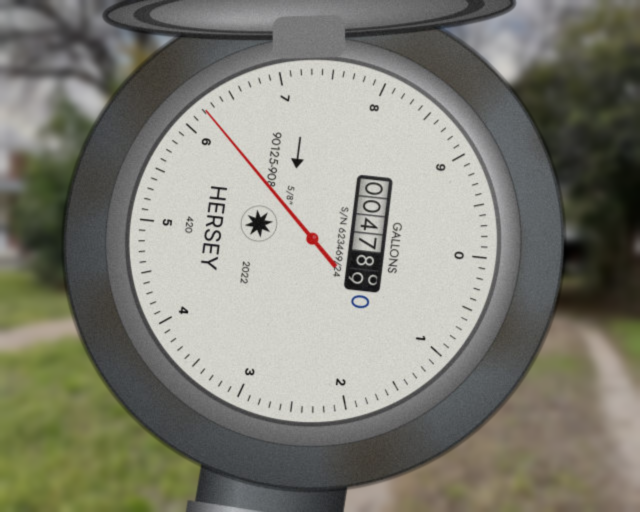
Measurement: 47886.2,gal
